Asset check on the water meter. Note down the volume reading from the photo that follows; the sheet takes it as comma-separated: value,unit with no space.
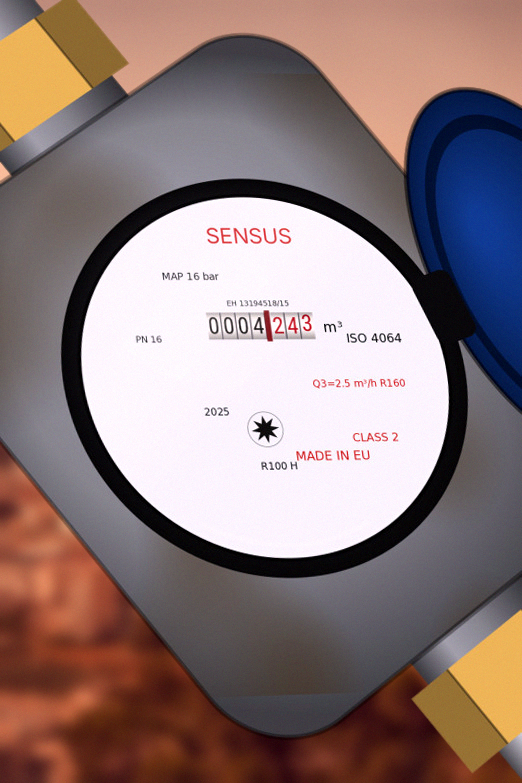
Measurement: 4.243,m³
